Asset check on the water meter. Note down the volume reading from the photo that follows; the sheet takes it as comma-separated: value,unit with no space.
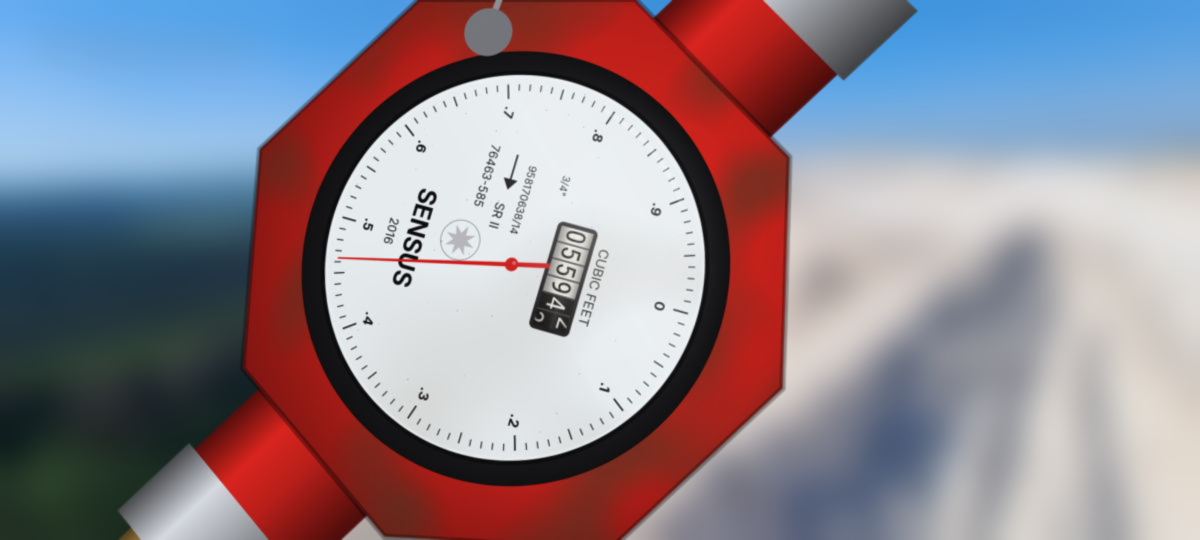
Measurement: 55942.46,ft³
